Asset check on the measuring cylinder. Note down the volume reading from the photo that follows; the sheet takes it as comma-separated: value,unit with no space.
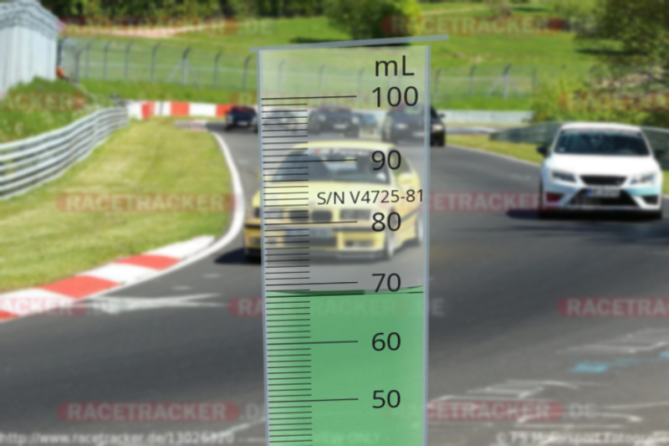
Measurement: 68,mL
